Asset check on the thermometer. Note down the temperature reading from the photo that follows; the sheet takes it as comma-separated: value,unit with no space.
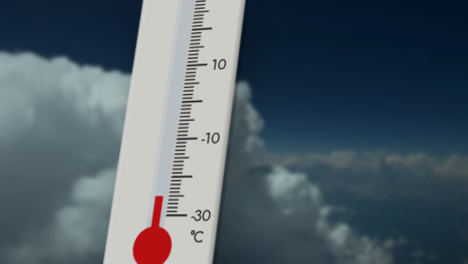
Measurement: -25,°C
